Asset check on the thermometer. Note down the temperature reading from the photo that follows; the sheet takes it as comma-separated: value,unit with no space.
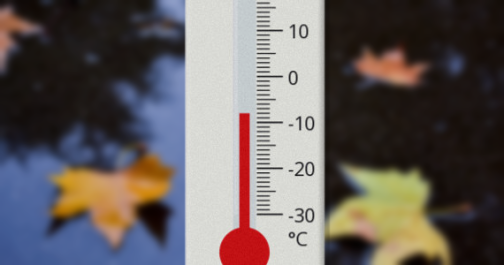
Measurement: -8,°C
